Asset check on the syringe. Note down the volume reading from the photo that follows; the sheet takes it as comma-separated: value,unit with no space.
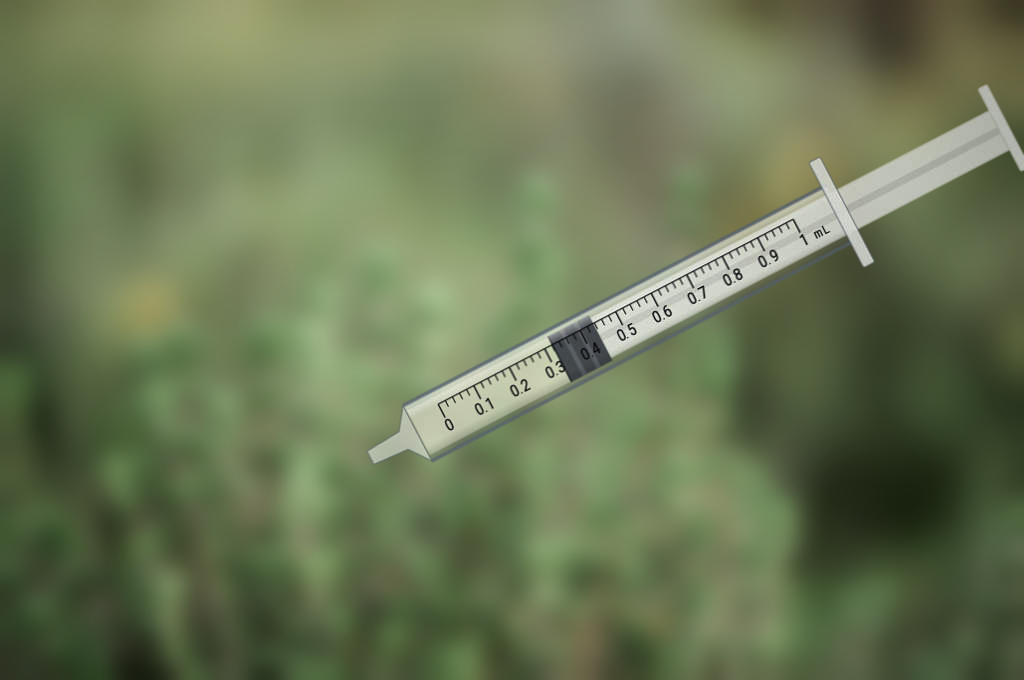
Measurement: 0.32,mL
